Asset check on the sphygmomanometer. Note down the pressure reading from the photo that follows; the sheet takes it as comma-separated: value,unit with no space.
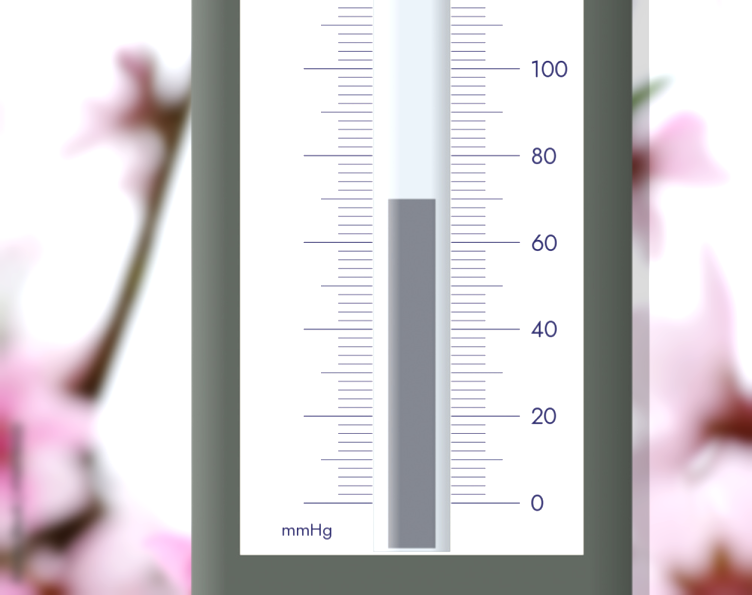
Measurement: 70,mmHg
